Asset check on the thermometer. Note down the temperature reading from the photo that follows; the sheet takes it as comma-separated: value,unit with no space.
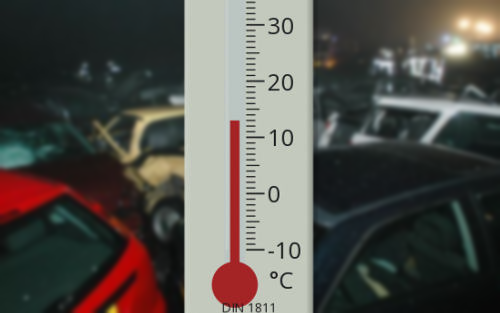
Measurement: 13,°C
